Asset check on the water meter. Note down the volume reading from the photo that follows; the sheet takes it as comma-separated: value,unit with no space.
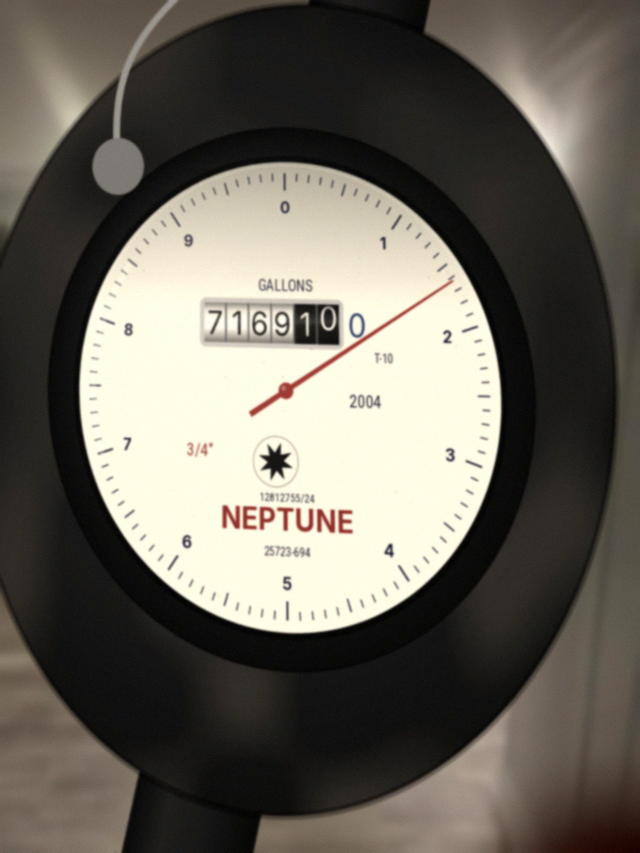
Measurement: 7169101.6,gal
